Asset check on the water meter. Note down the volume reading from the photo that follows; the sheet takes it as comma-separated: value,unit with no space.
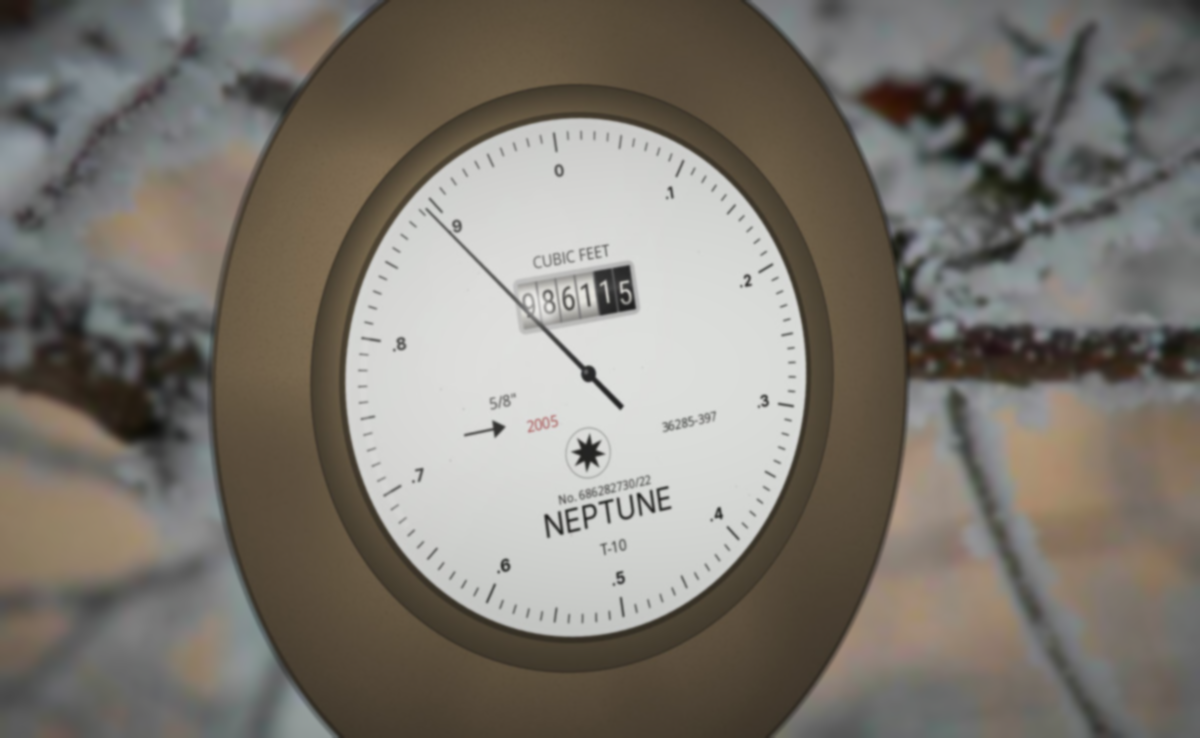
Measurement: 986114.89,ft³
